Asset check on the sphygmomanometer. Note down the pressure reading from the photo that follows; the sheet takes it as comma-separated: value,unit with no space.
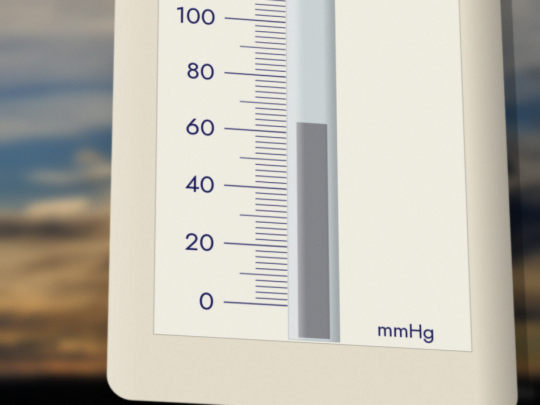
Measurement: 64,mmHg
